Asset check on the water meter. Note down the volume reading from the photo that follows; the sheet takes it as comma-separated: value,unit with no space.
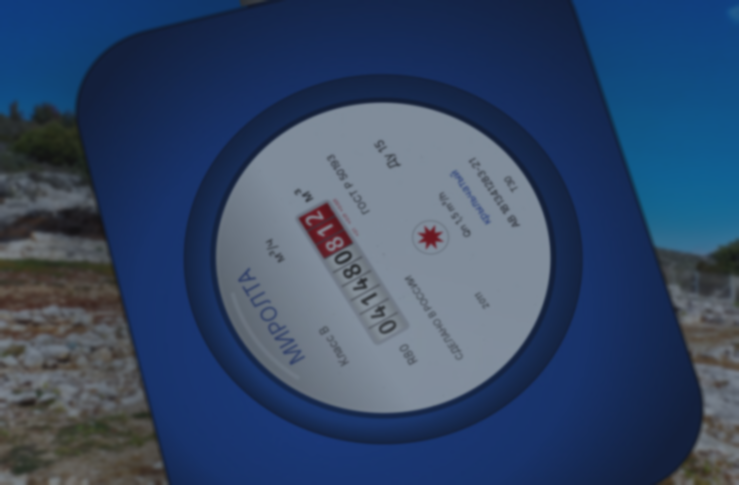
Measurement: 41480.812,m³
